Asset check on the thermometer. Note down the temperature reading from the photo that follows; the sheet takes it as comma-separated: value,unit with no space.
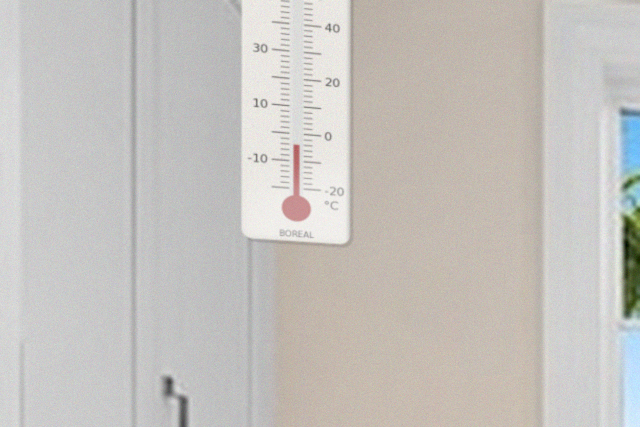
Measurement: -4,°C
